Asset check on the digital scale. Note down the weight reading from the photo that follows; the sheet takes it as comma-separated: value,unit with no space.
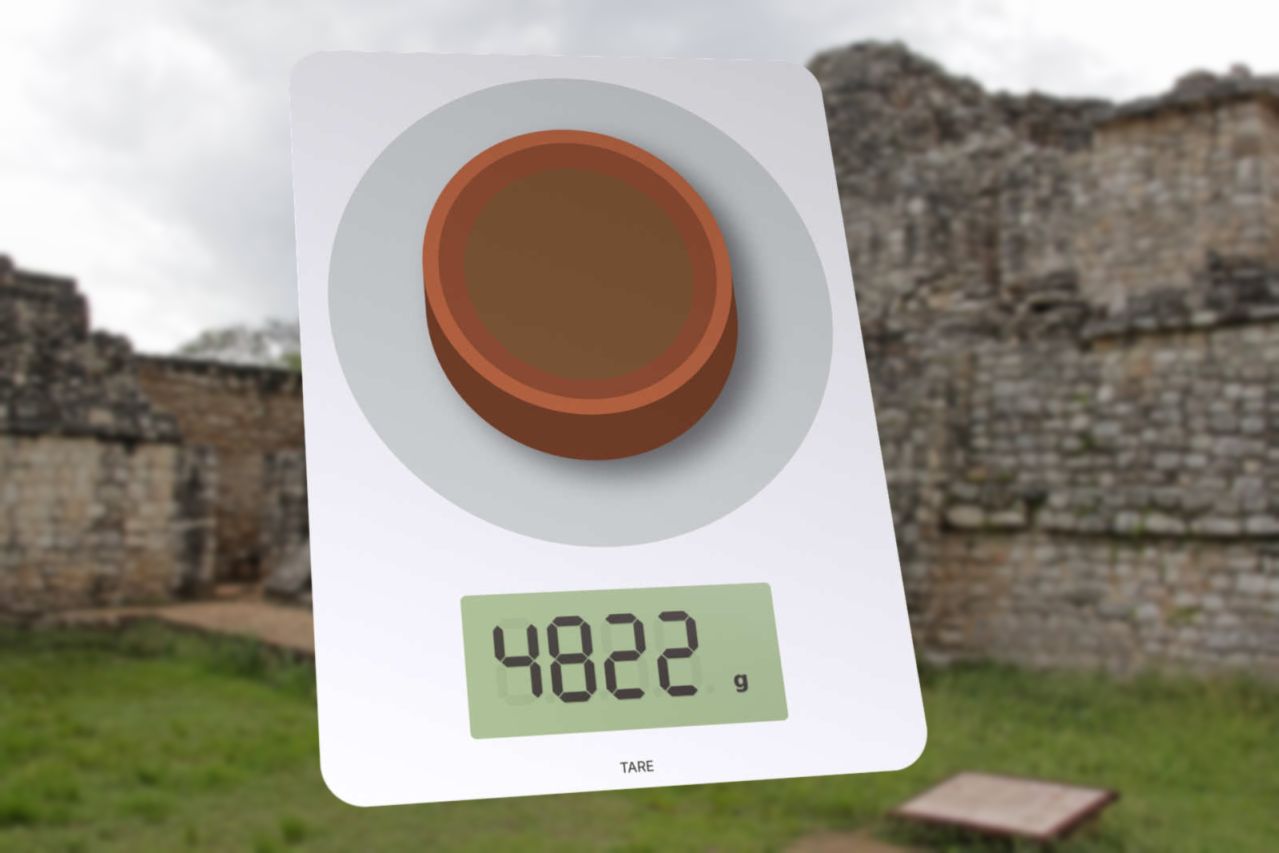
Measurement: 4822,g
